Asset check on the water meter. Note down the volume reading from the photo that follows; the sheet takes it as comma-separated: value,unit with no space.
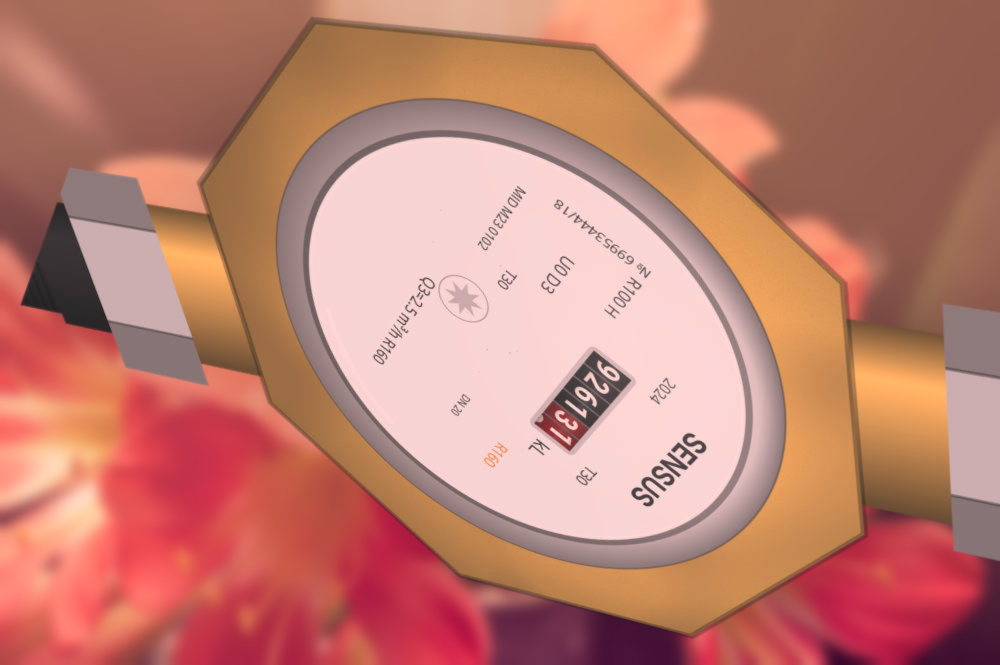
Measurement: 9261.31,kL
